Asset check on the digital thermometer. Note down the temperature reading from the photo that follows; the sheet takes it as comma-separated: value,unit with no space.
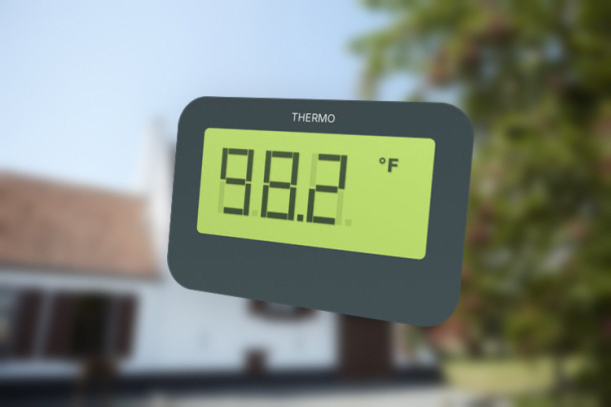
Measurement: 98.2,°F
